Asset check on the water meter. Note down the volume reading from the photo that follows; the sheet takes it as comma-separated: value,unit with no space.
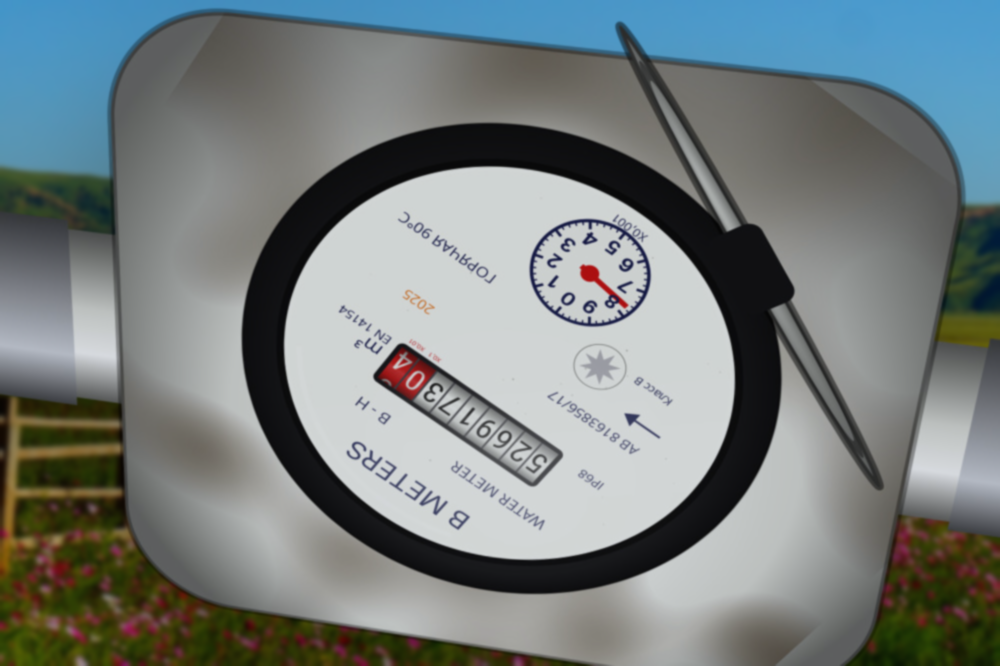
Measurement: 5269173.037,m³
